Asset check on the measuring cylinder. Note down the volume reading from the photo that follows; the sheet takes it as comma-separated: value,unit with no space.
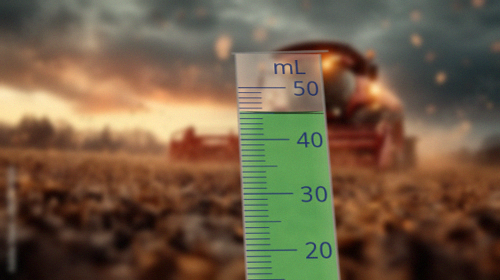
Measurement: 45,mL
